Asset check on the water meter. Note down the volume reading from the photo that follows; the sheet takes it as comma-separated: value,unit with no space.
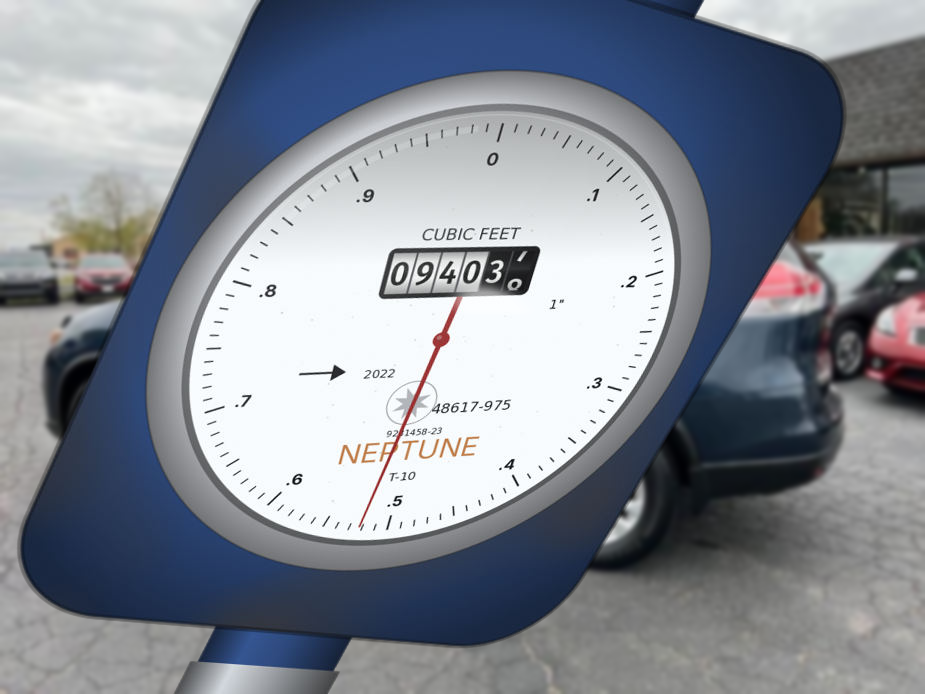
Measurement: 94037.52,ft³
